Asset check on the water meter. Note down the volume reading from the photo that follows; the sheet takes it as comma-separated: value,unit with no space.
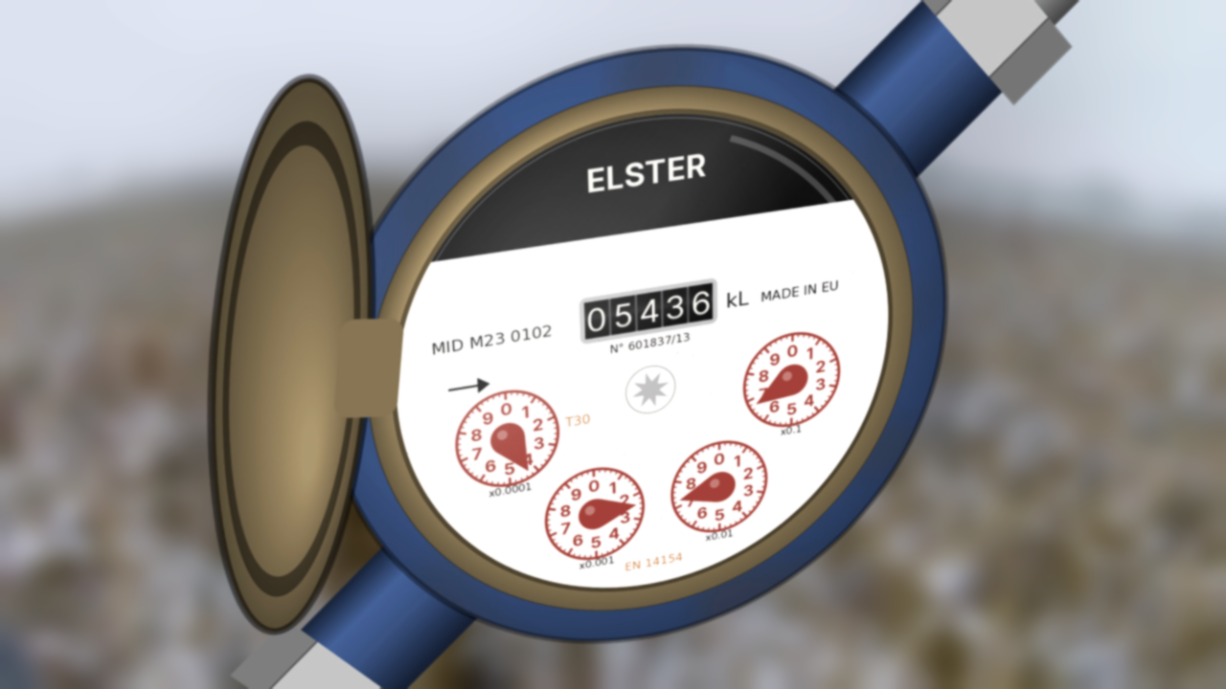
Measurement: 5436.6724,kL
